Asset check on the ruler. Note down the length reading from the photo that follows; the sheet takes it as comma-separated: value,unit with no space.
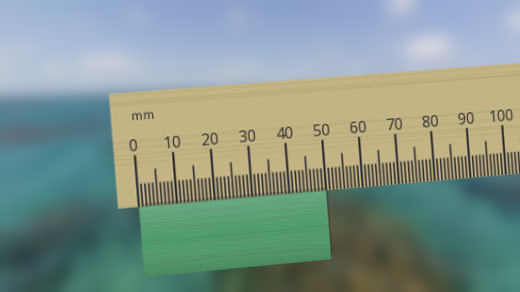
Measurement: 50,mm
